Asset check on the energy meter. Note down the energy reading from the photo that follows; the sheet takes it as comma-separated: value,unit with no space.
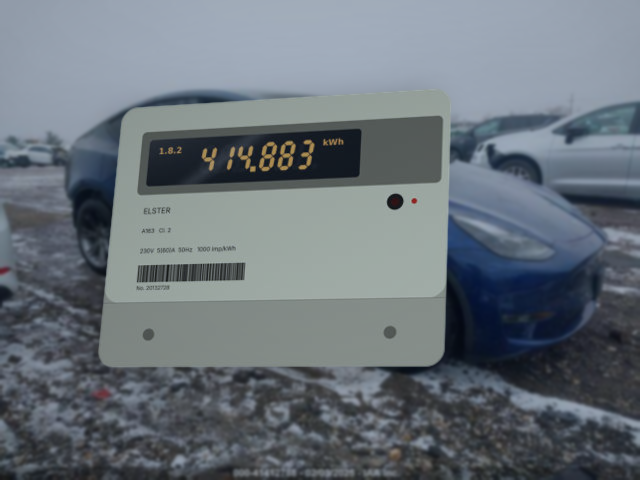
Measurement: 414.883,kWh
